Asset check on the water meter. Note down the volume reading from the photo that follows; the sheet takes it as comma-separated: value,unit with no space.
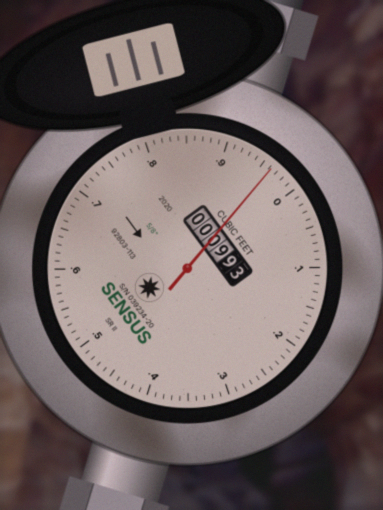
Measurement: 992.96,ft³
